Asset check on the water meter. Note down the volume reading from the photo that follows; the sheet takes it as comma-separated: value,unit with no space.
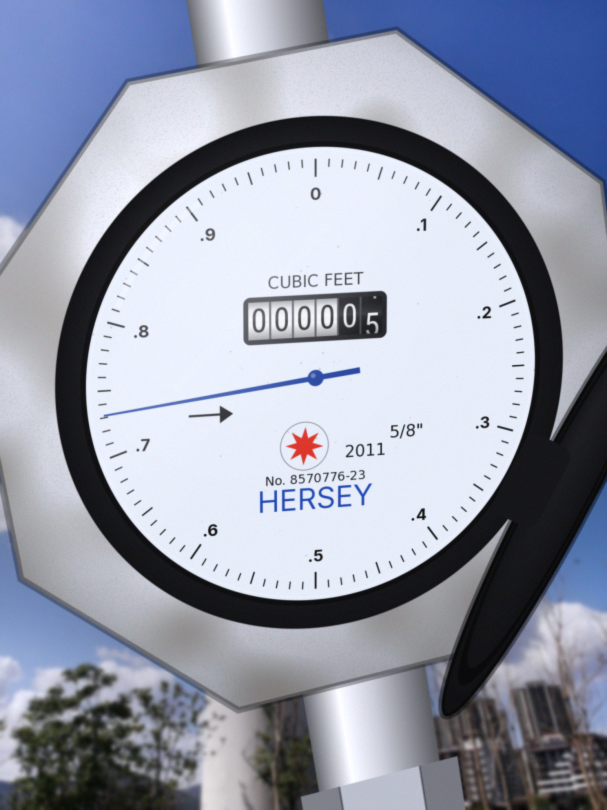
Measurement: 4.73,ft³
